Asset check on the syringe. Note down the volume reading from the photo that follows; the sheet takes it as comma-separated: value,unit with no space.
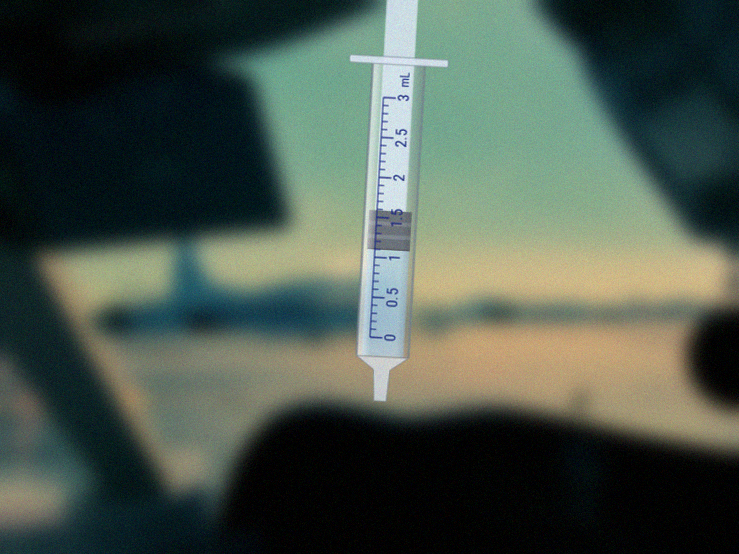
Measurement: 1.1,mL
